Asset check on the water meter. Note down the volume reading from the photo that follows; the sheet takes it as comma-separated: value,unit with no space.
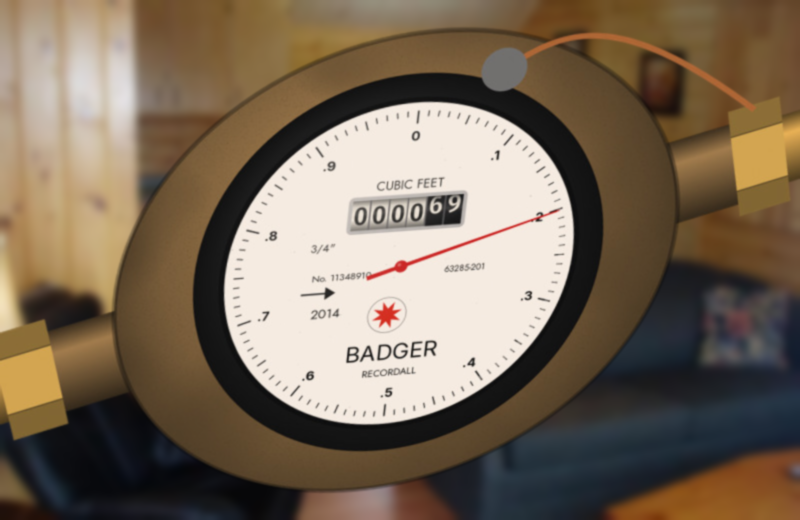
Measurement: 69.20,ft³
